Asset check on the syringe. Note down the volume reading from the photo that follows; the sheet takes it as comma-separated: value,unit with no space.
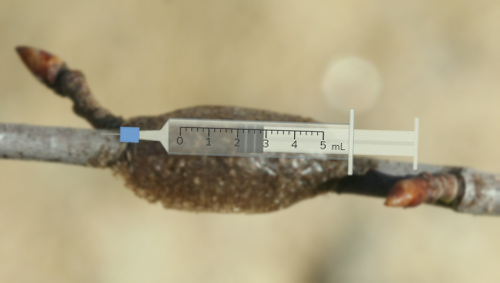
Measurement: 2,mL
